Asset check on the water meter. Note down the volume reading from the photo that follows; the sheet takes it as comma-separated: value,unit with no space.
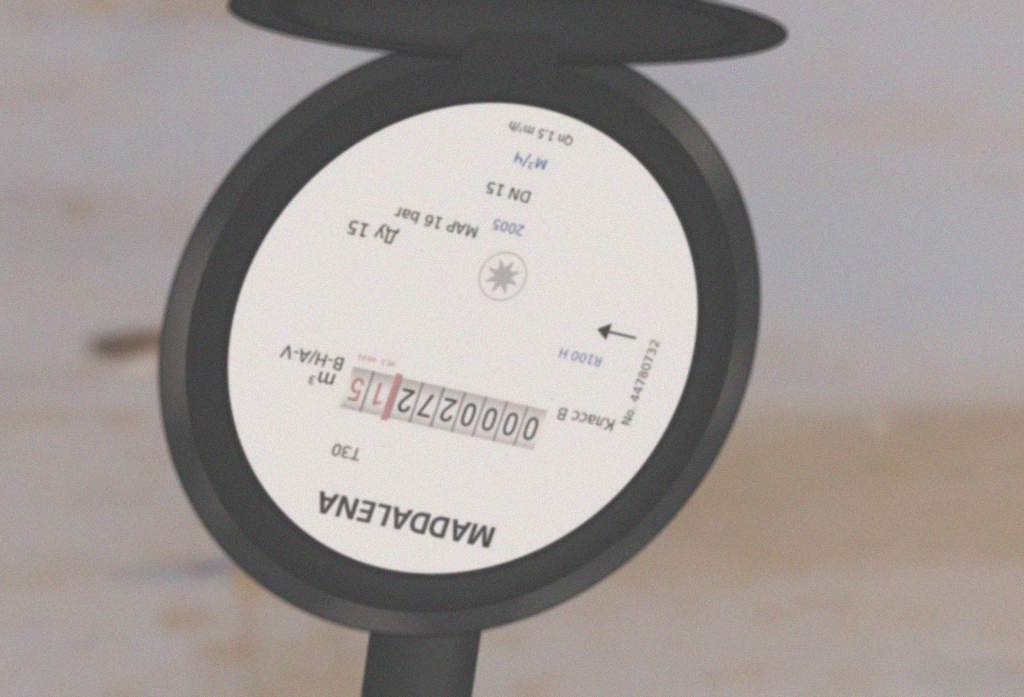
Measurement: 272.15,m³
